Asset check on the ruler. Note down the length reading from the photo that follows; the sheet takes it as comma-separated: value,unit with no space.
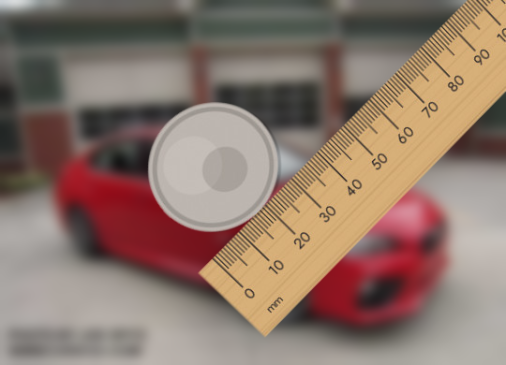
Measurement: 35,mm
